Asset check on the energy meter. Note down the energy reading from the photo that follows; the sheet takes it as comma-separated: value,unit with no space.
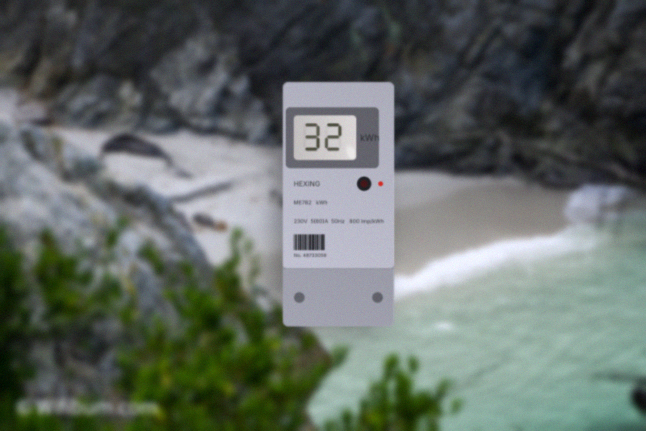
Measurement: 32,kWh
